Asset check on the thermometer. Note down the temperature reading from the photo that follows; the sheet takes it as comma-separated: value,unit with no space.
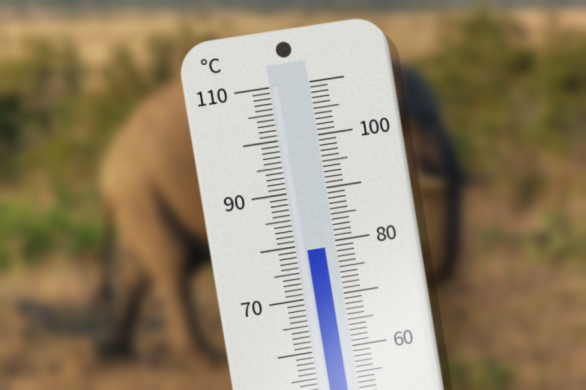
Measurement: 79,°C
